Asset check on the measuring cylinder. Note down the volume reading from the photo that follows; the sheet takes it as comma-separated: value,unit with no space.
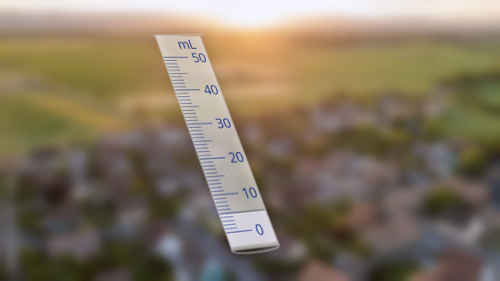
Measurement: 5,mL
